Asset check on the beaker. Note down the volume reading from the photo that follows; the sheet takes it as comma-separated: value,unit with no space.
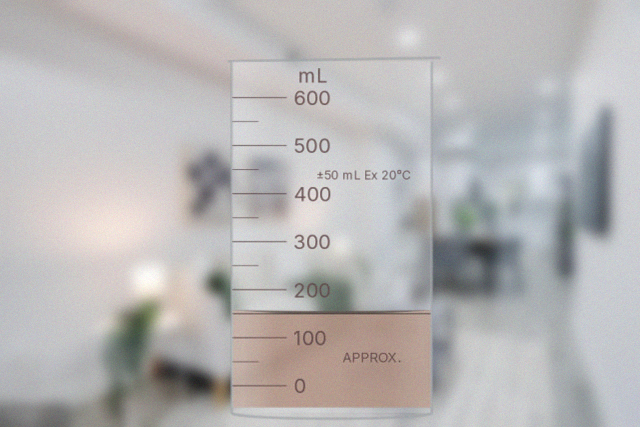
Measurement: 150,mL
